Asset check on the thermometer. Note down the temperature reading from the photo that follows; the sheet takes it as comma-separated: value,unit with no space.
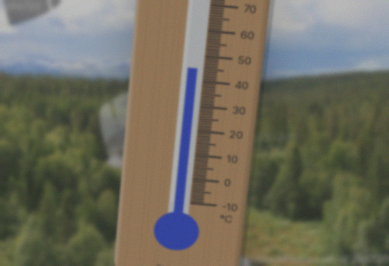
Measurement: 45,°C
